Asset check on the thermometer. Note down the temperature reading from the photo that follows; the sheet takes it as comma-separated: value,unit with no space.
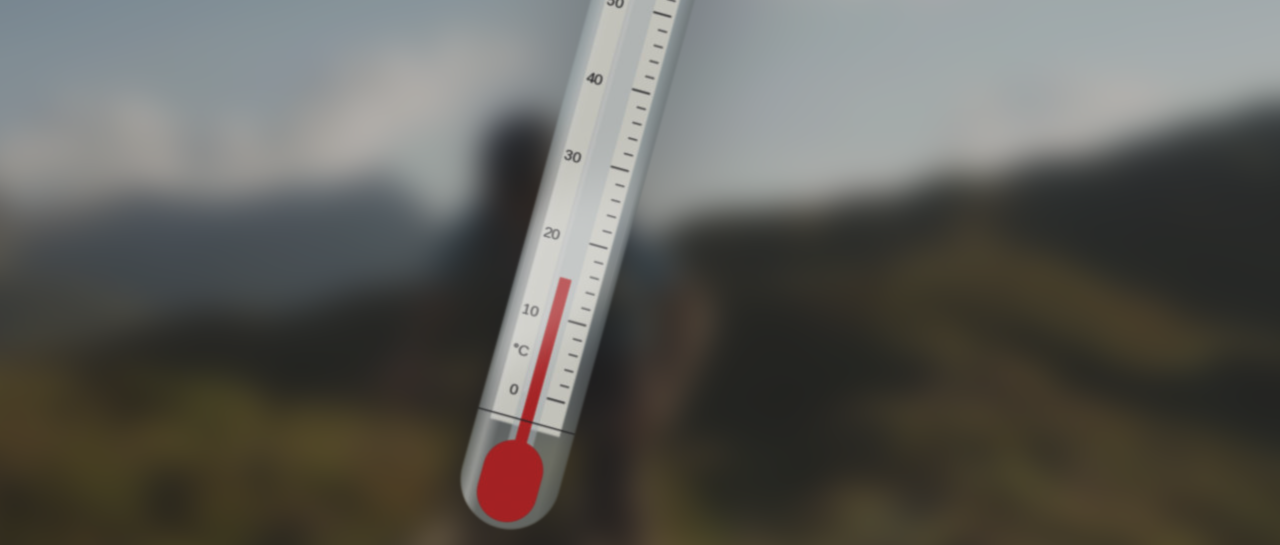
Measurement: 15,°C
